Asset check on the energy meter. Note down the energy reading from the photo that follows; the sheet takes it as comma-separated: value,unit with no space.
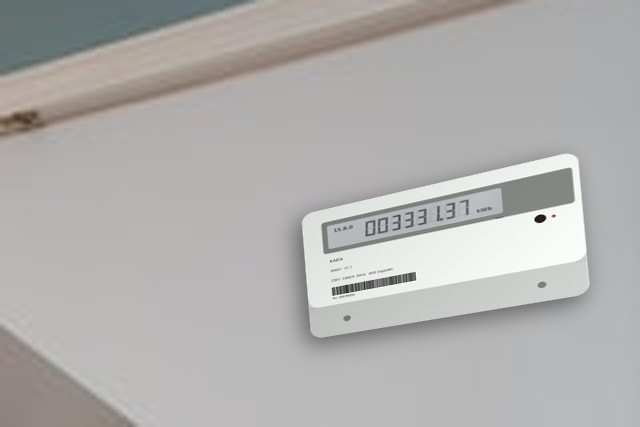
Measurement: 3331.37,kWh
